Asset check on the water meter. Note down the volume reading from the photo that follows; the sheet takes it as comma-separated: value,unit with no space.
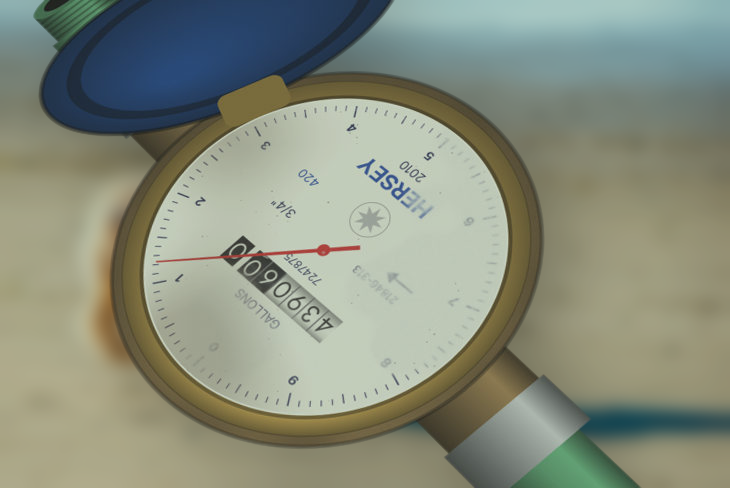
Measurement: 4390601.2,gal
